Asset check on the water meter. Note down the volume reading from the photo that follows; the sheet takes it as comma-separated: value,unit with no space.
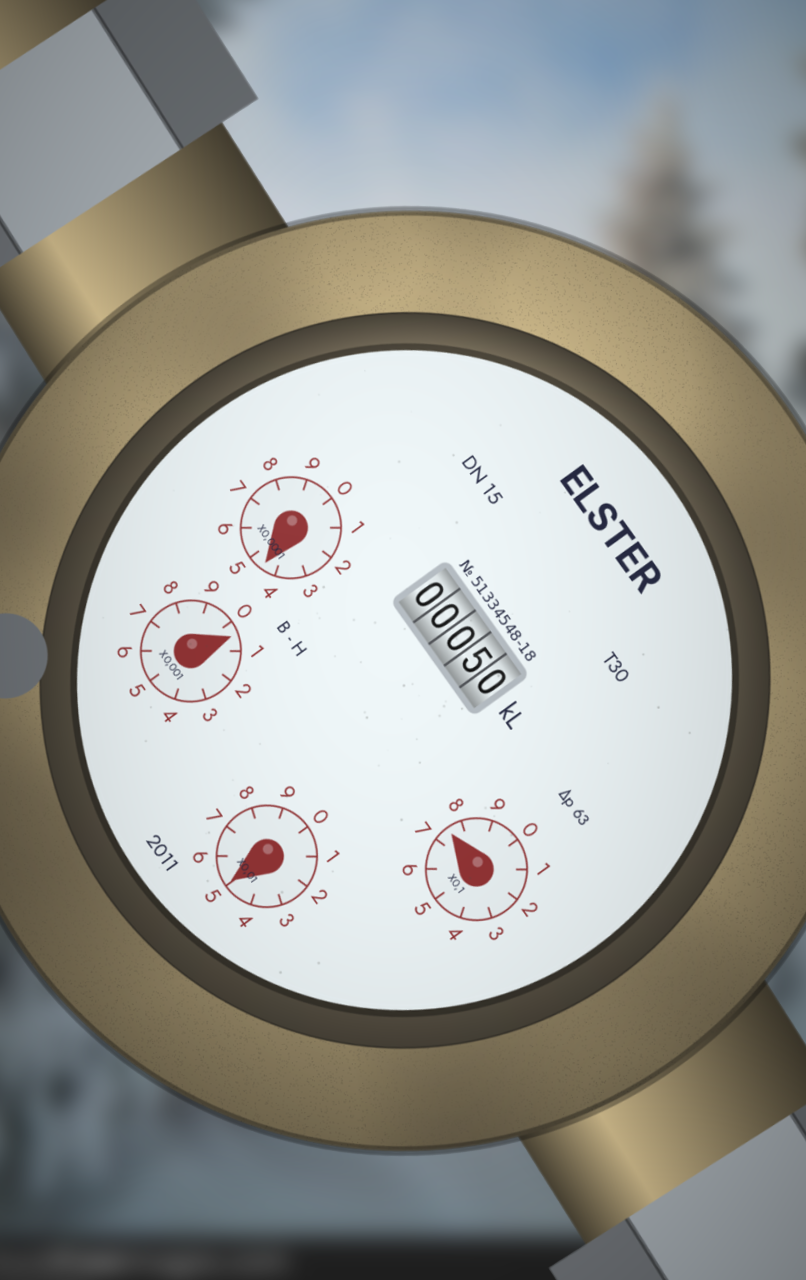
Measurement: 50.7504,kL
